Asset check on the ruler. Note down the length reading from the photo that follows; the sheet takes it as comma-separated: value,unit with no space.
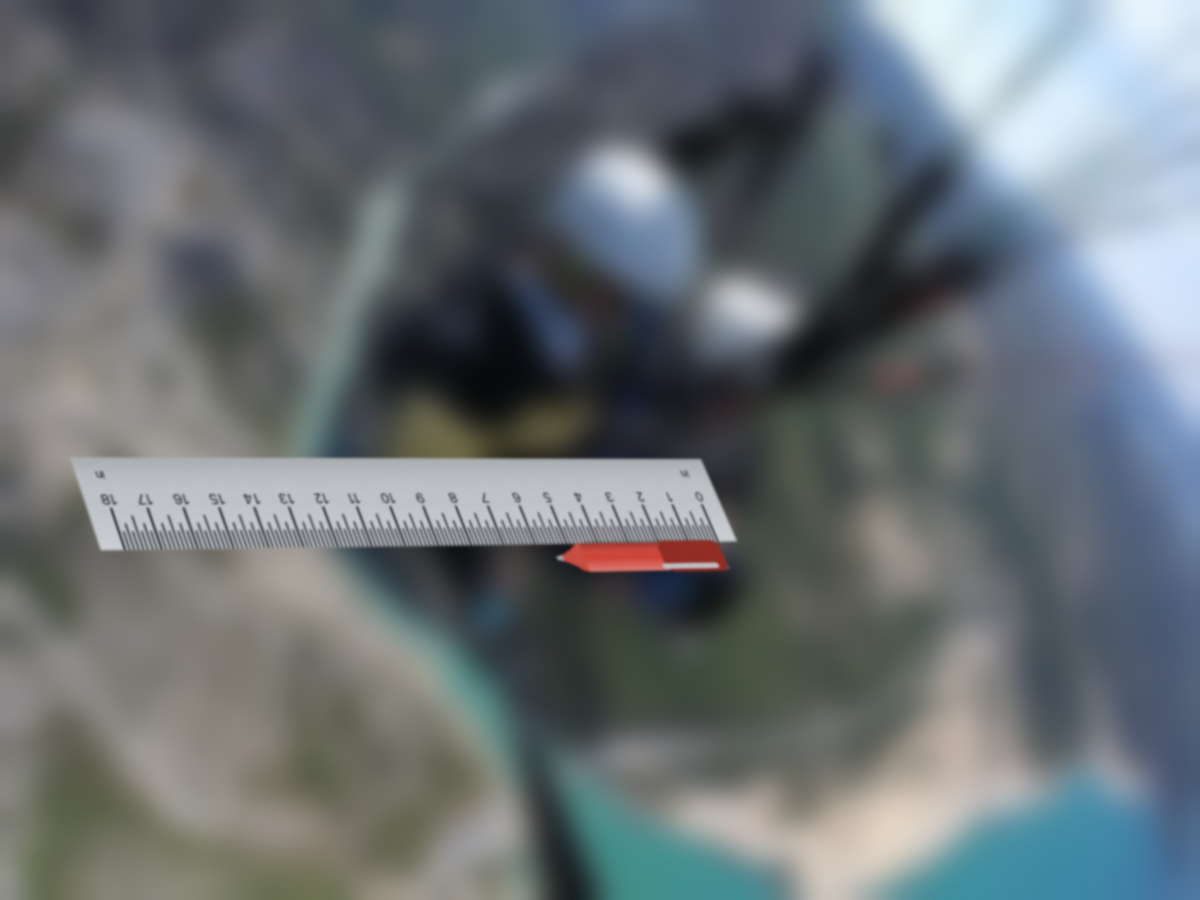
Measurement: 5.5,in
